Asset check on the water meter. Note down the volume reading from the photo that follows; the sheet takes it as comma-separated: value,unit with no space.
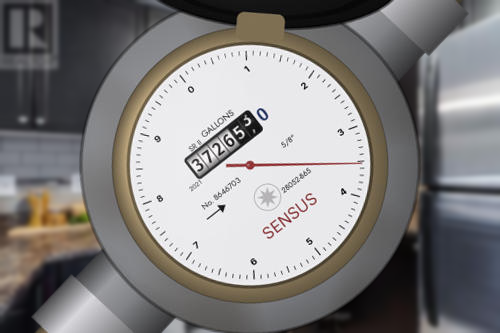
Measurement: 3726533.5,gal
